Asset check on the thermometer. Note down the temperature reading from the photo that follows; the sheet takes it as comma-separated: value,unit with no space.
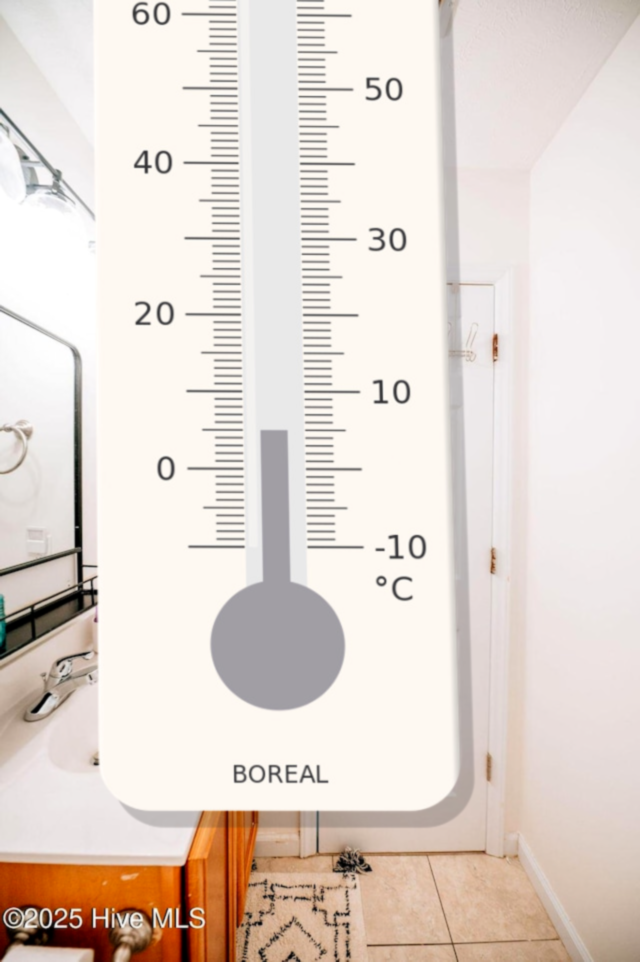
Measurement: 5,°C
